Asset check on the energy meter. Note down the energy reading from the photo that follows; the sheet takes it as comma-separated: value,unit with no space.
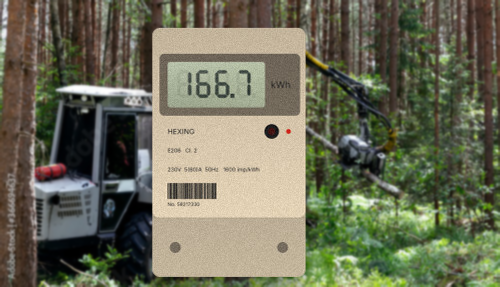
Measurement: 166.7,kWh
